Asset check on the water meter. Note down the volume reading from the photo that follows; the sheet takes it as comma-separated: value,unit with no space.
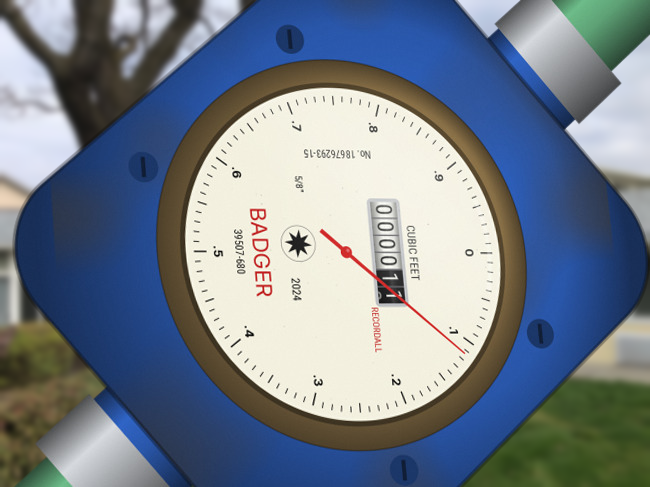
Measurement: 11.11,ft³
